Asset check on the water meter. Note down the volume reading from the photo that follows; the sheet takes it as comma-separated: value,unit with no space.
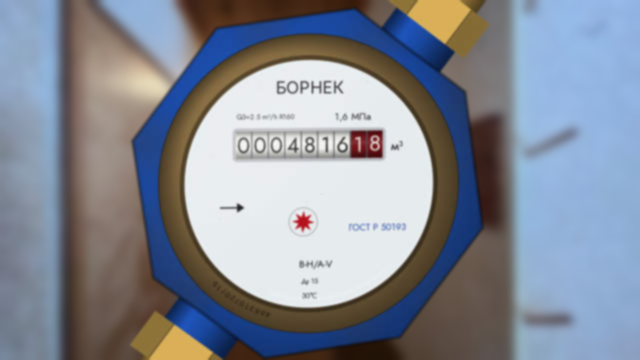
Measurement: 4816.18,m³
